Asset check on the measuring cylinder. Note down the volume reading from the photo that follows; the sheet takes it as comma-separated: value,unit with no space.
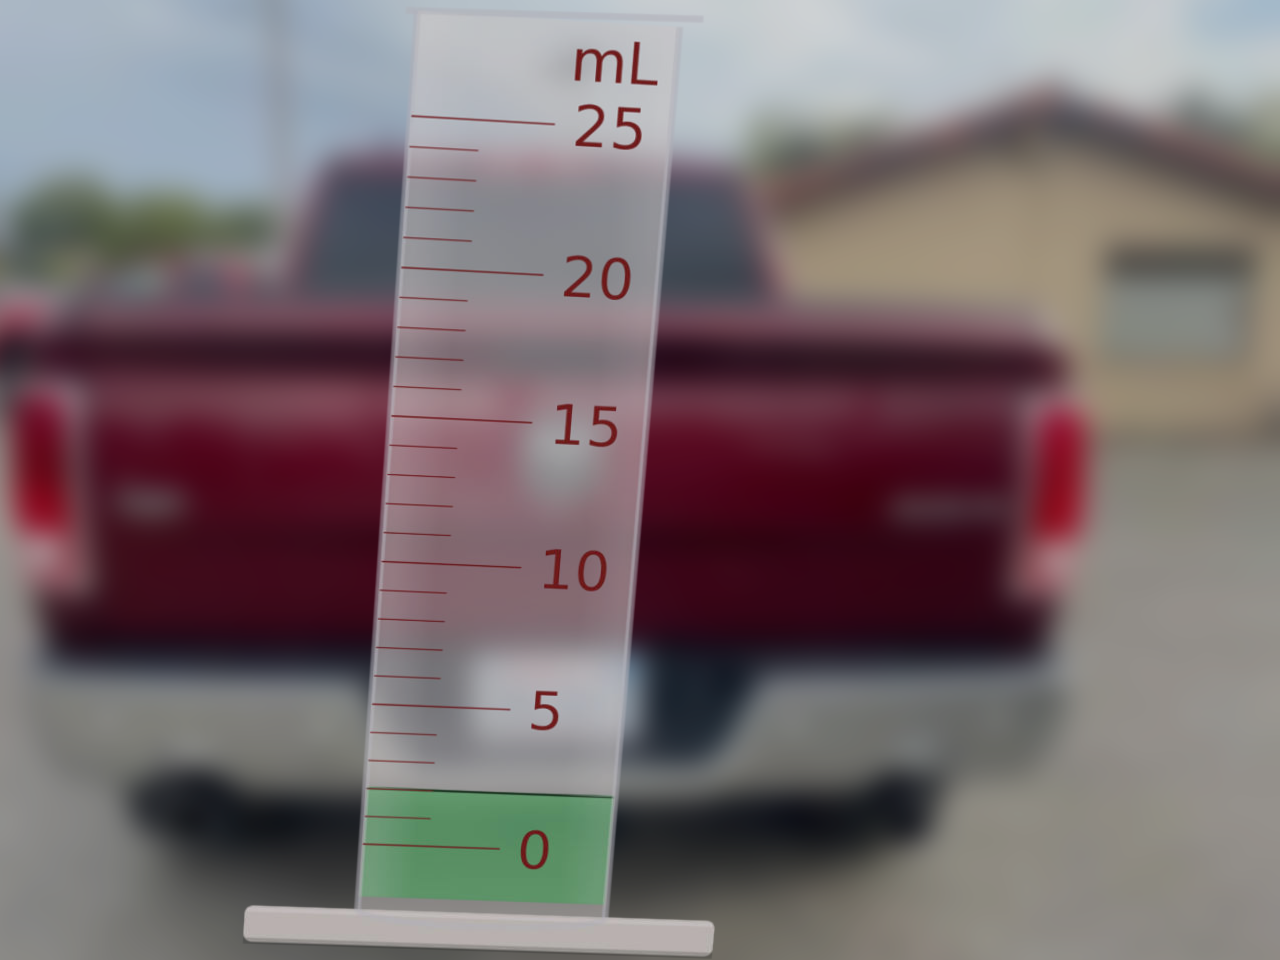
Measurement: 2,mL
